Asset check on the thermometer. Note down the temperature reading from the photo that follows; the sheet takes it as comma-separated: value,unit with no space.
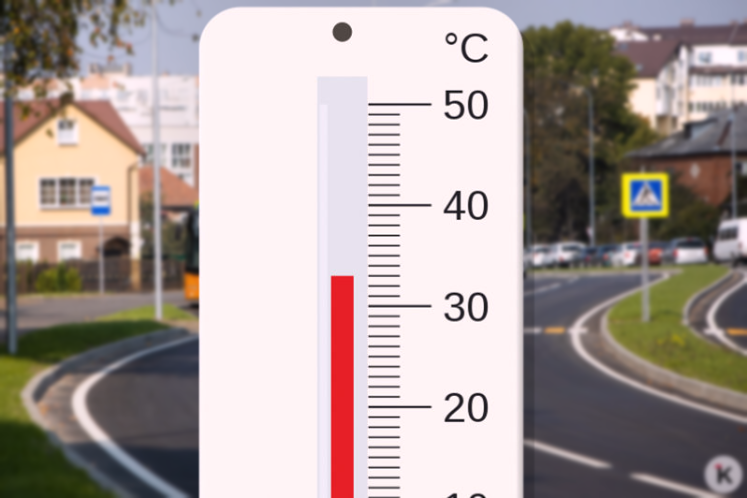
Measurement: 33,°C
